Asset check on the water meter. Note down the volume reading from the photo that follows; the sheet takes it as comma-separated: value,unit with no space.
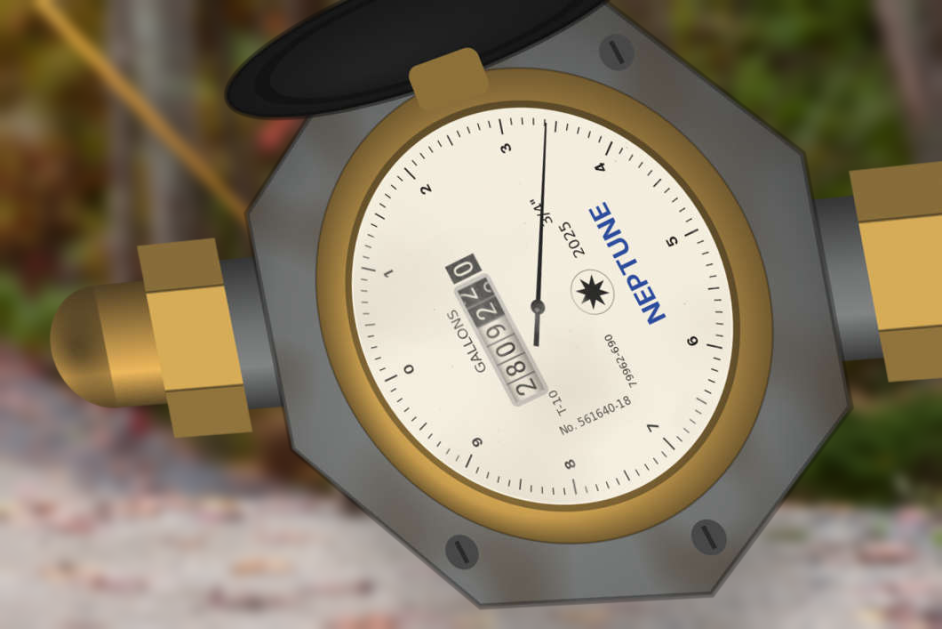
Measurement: 2809223.4,gal
